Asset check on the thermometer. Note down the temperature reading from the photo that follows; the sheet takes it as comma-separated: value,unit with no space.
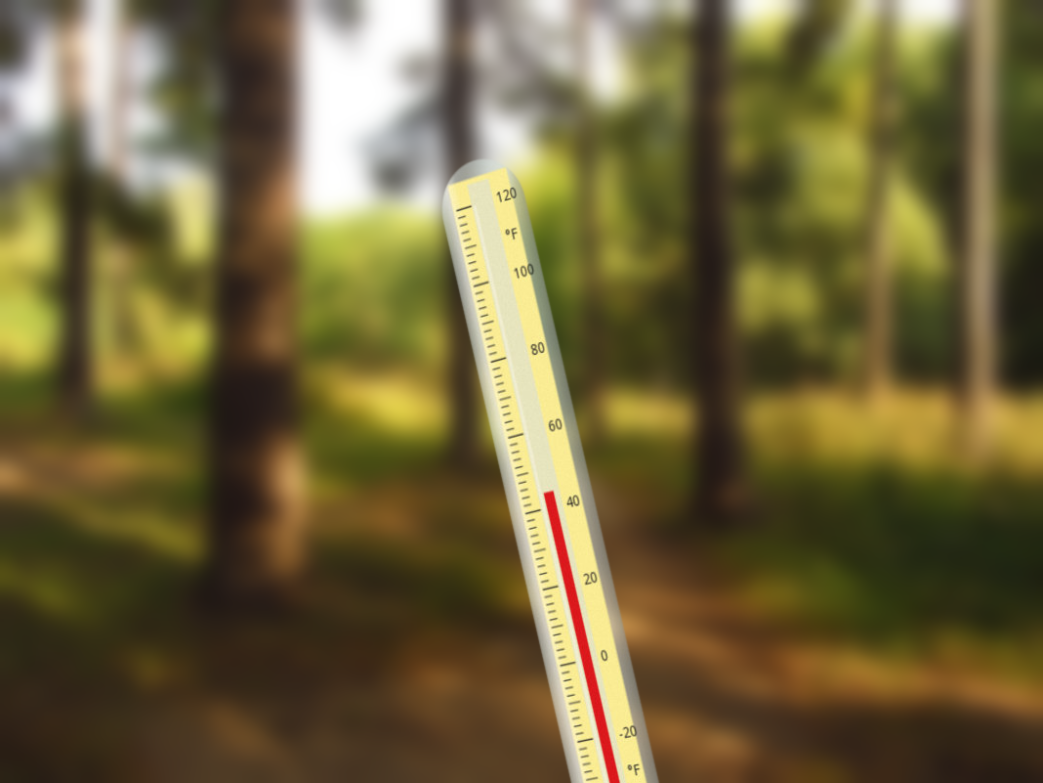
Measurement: 44,°F
